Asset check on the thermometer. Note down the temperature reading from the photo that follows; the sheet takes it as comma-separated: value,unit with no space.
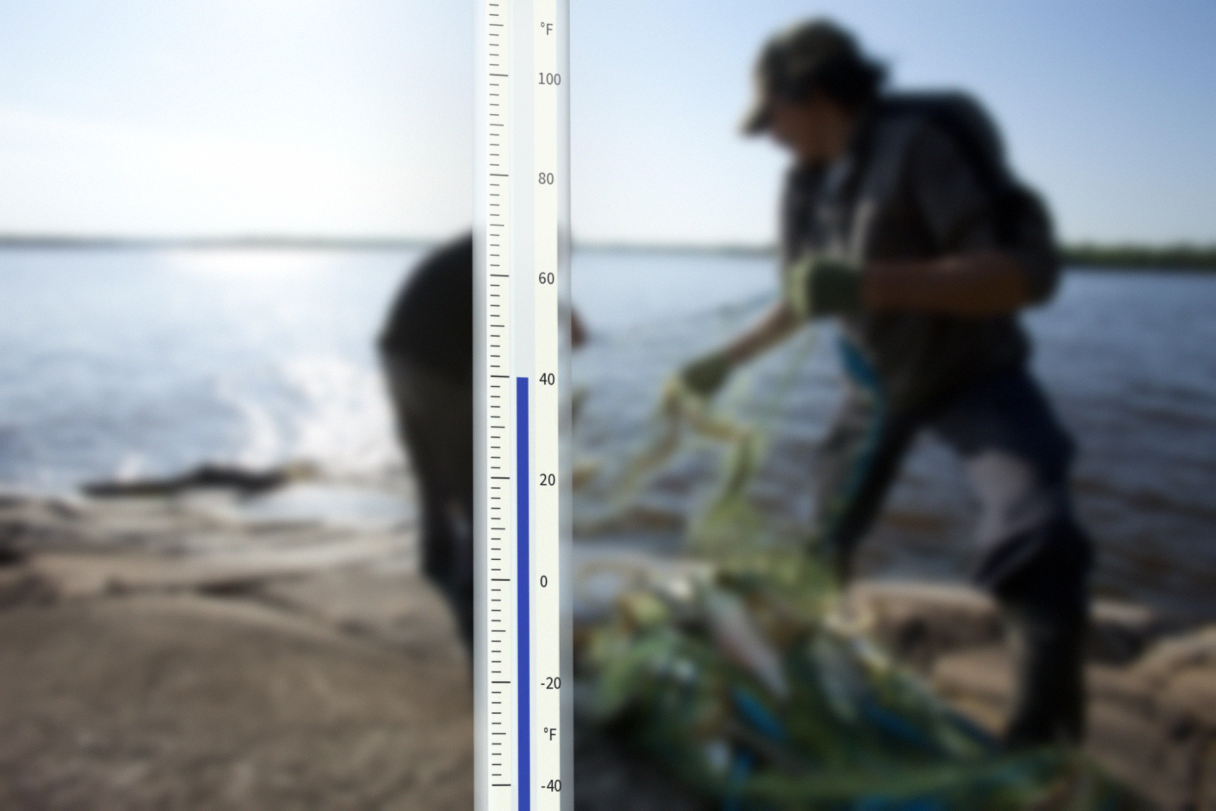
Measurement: 40,°F
